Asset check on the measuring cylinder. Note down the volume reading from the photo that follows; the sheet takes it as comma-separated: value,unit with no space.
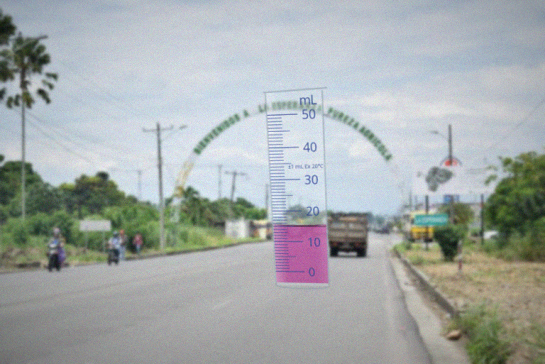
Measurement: 15,mL
